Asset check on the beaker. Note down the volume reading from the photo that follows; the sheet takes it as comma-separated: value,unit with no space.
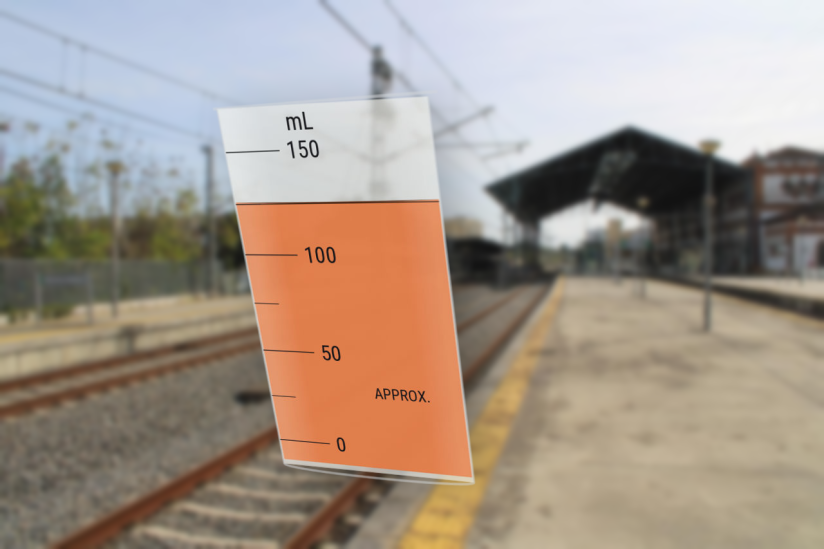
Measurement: 125,mL
